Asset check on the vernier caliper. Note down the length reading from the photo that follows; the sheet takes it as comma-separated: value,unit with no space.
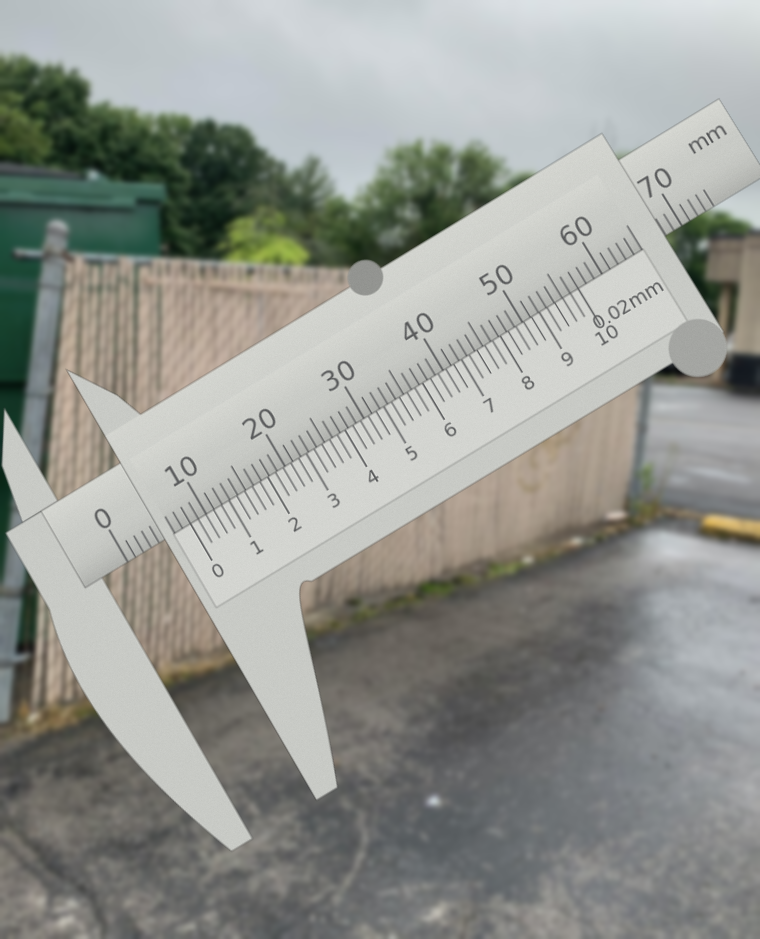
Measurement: 8.0,mm
